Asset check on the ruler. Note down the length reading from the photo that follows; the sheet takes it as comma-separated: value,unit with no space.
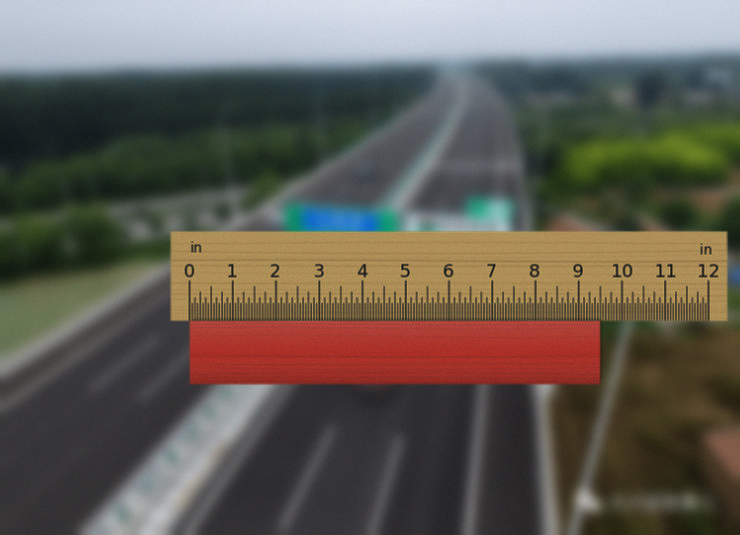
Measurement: 9.5,in
